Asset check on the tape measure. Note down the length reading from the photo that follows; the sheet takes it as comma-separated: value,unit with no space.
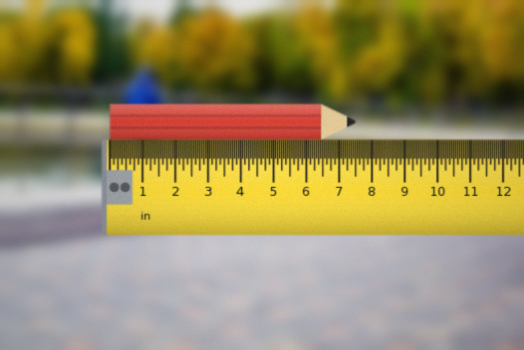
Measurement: 7.5,in
